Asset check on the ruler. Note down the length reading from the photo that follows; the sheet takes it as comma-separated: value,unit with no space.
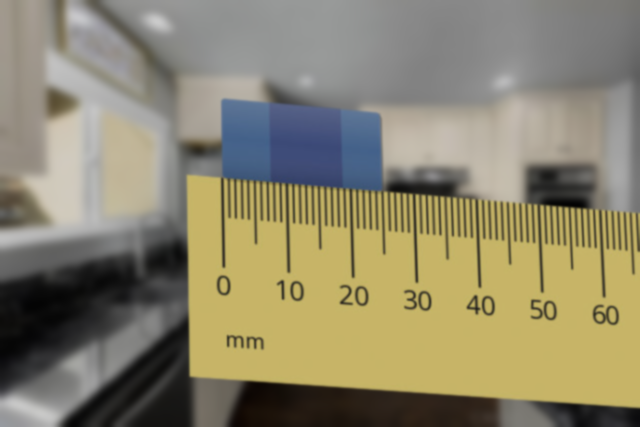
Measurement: 25,mm
